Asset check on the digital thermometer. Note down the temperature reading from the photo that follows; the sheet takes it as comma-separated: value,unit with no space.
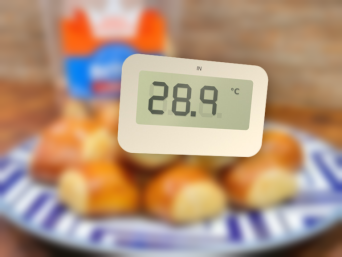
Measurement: 28.9,°C
